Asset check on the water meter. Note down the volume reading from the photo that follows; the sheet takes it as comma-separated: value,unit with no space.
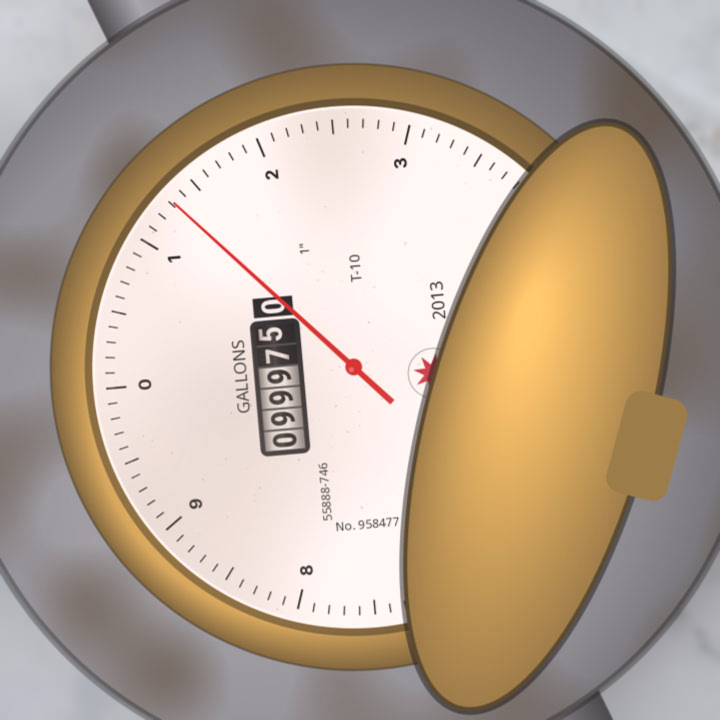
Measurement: 999751.3,gal
